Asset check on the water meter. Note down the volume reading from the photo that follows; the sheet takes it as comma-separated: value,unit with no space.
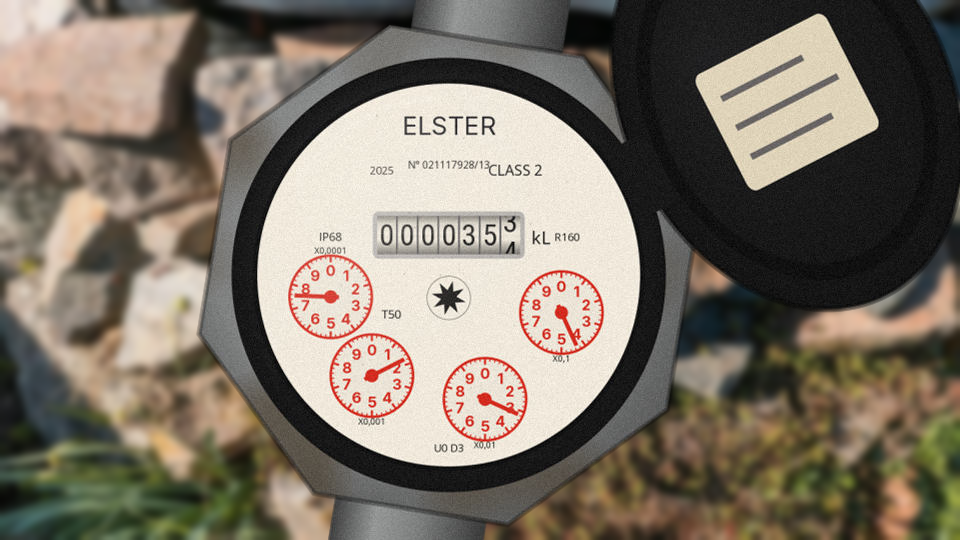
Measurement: 353.4317,kL
